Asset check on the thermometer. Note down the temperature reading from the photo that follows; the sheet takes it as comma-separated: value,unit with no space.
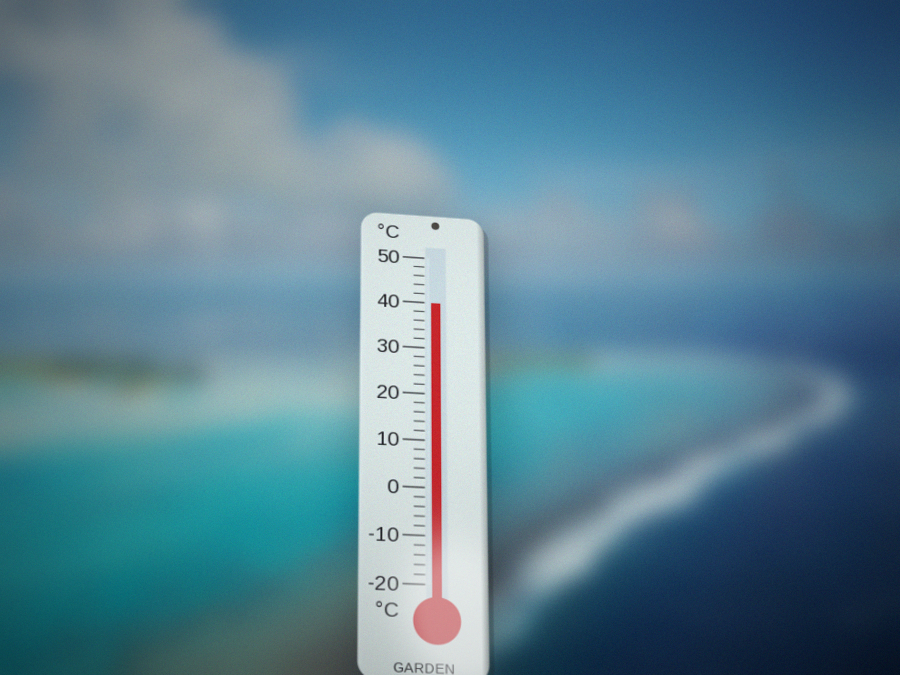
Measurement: 40,°C
